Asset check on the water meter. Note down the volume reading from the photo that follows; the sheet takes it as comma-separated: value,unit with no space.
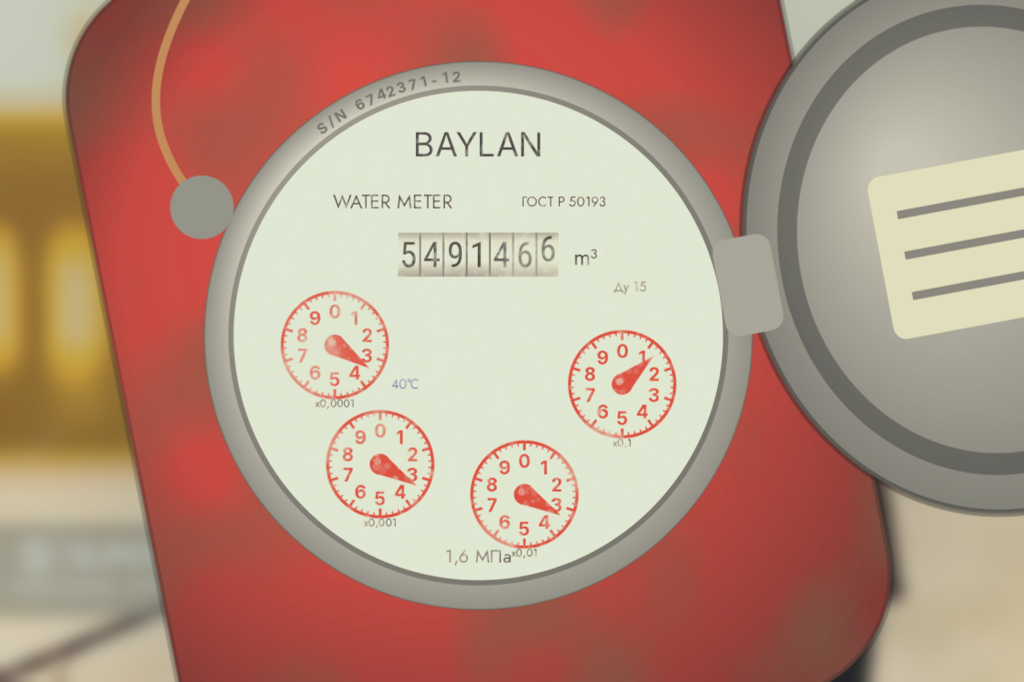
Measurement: 5491466.1333,m³
